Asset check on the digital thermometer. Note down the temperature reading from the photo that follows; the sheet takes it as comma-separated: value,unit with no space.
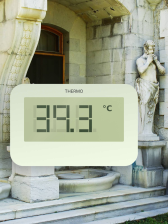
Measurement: 39.3,°C
